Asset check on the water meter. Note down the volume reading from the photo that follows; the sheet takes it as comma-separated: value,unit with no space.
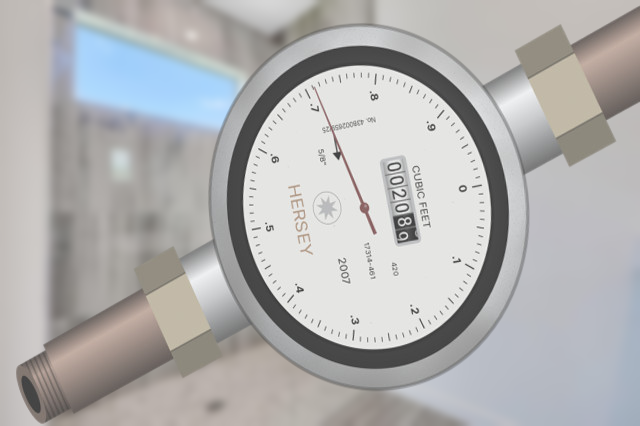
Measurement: 2088.71,ft³
